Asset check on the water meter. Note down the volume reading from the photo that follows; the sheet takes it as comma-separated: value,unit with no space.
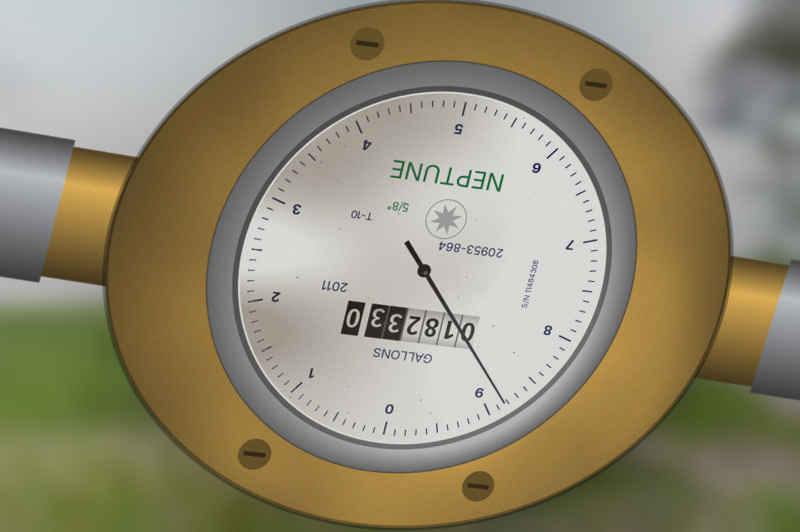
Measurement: 182328.8,gal
